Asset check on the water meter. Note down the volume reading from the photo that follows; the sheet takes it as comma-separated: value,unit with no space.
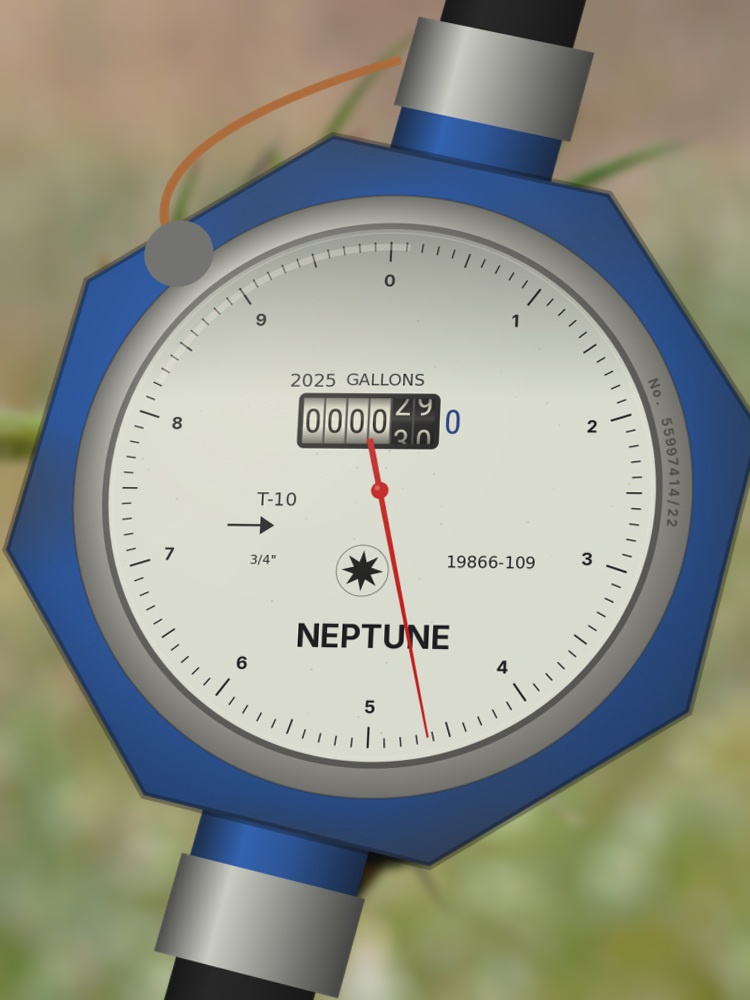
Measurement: 294.6,gal
